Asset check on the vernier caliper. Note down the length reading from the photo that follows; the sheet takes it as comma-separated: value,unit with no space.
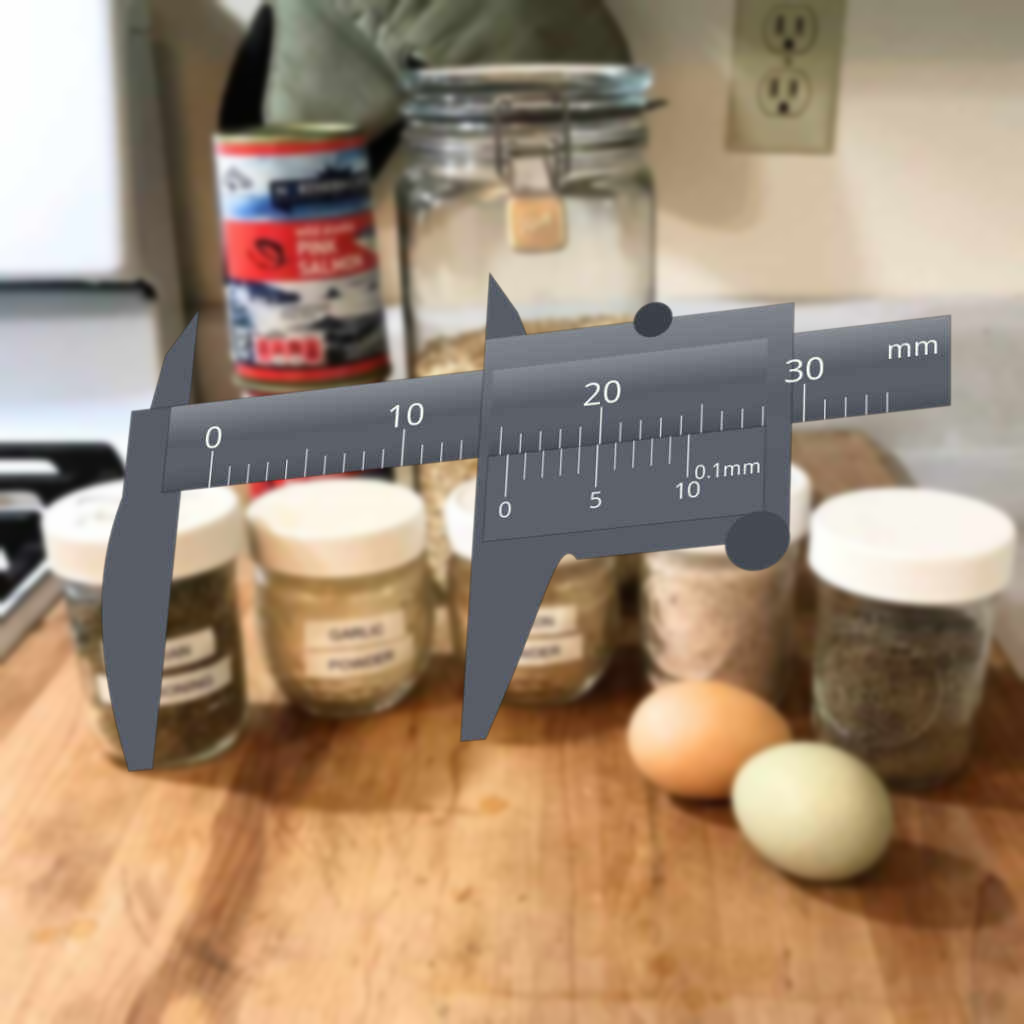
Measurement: 15.4,mm
